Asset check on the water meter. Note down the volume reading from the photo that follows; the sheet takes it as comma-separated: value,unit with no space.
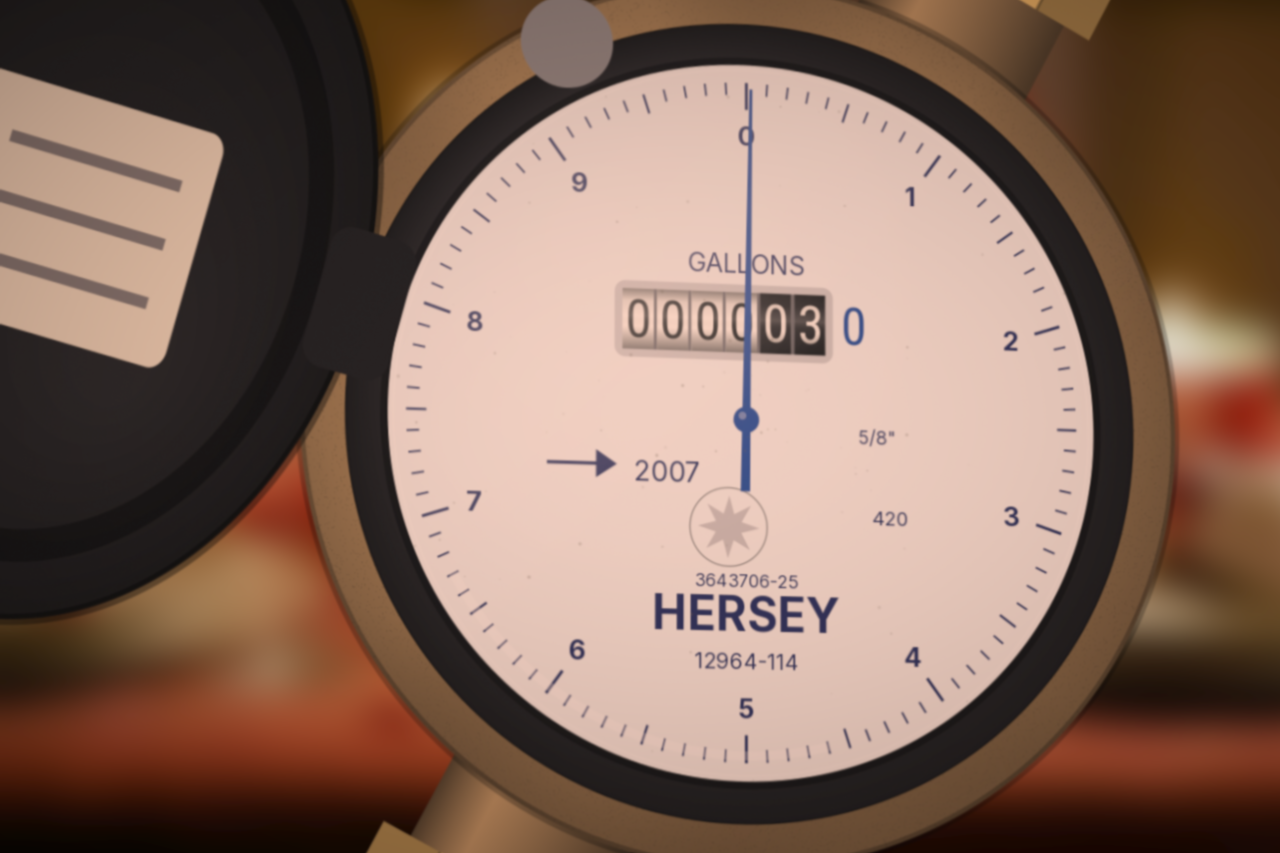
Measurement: 30.0,gal
